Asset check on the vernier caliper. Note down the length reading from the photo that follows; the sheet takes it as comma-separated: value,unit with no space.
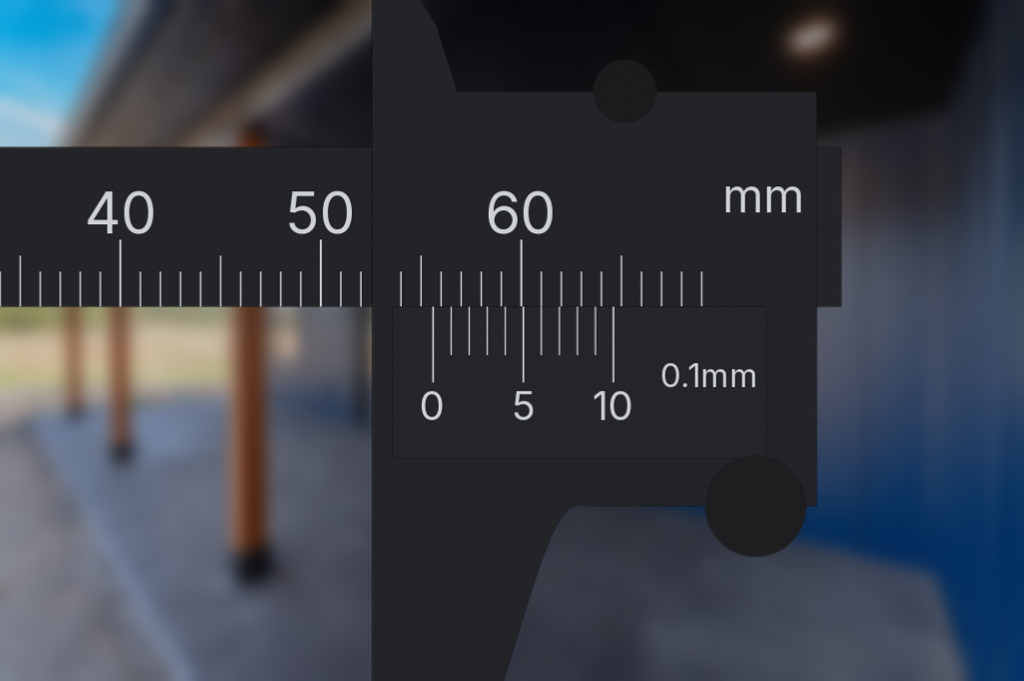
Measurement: 55.6,mm
